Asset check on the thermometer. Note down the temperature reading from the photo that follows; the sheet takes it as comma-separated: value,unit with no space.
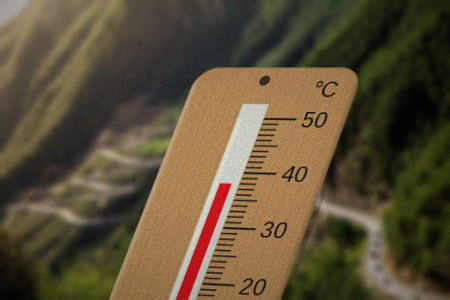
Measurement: 38,°C
